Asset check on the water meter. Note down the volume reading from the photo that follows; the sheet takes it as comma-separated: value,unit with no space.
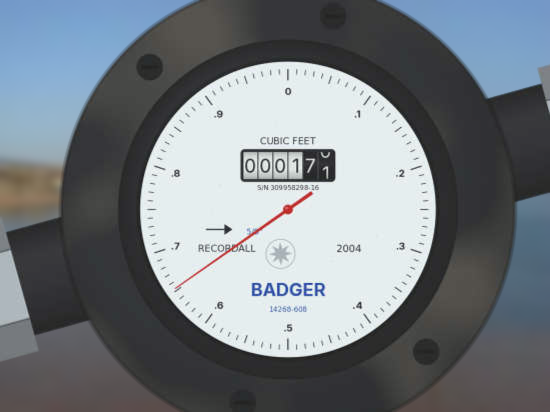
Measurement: 170.65,ft³
